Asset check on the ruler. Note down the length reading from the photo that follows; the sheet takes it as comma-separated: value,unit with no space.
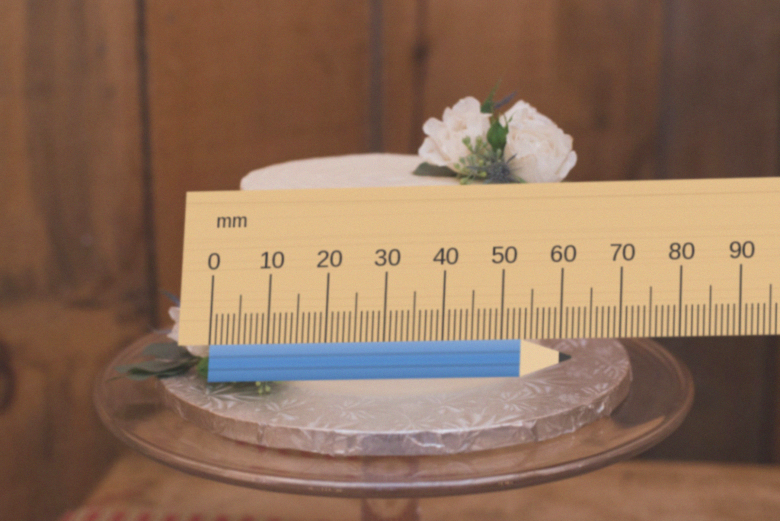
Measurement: 62,mm
